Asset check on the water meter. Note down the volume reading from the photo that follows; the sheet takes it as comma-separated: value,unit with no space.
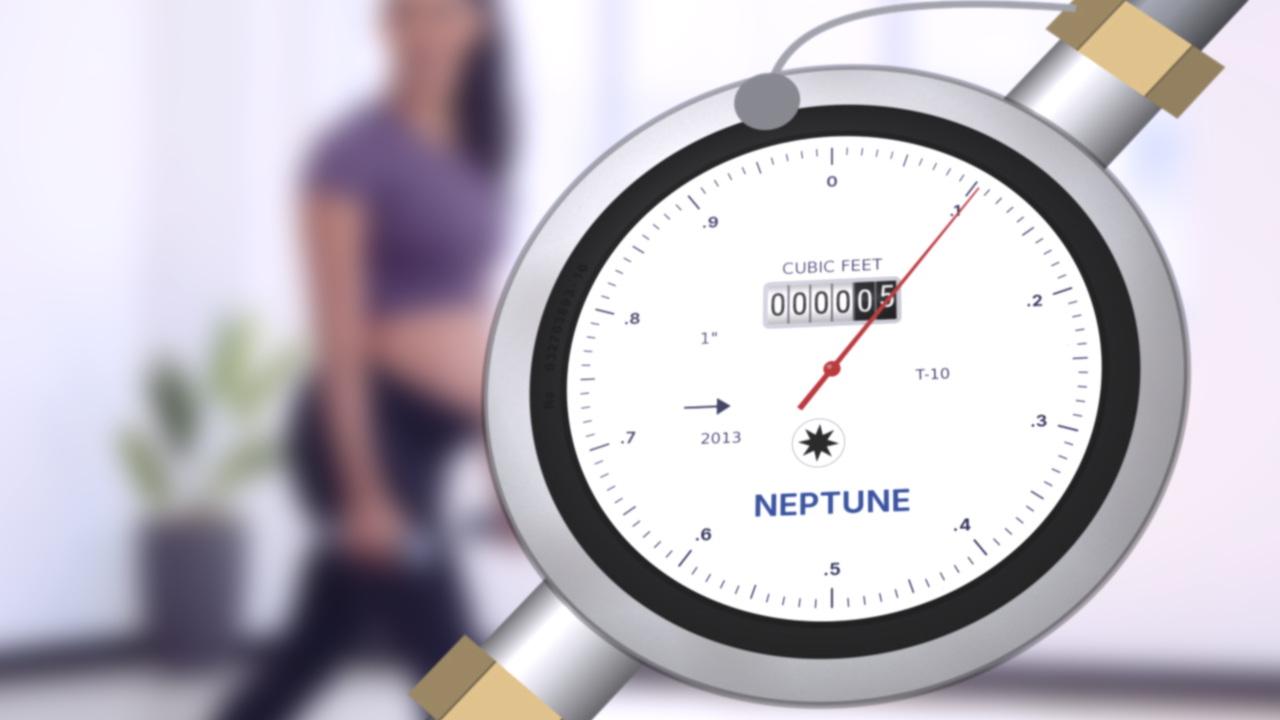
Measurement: 5.10,ft³
